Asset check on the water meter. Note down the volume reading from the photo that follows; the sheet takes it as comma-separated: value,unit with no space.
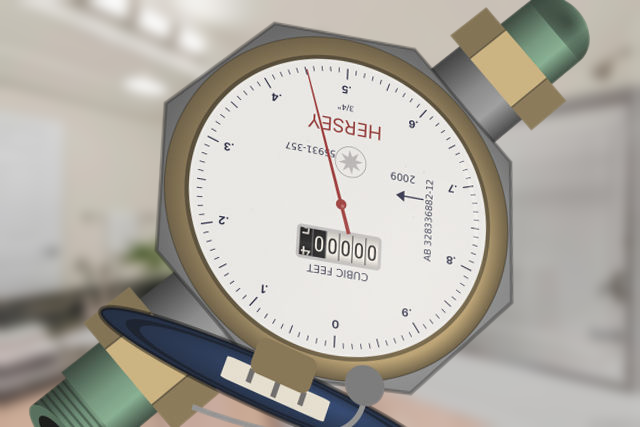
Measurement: 4.45,ft³
